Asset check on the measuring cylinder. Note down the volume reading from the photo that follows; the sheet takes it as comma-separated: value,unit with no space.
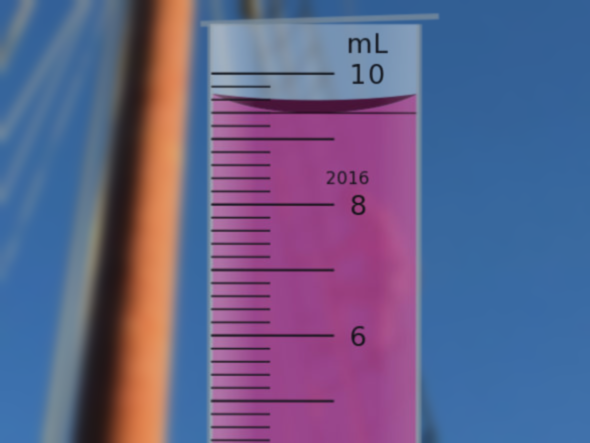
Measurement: 9.4,mL
